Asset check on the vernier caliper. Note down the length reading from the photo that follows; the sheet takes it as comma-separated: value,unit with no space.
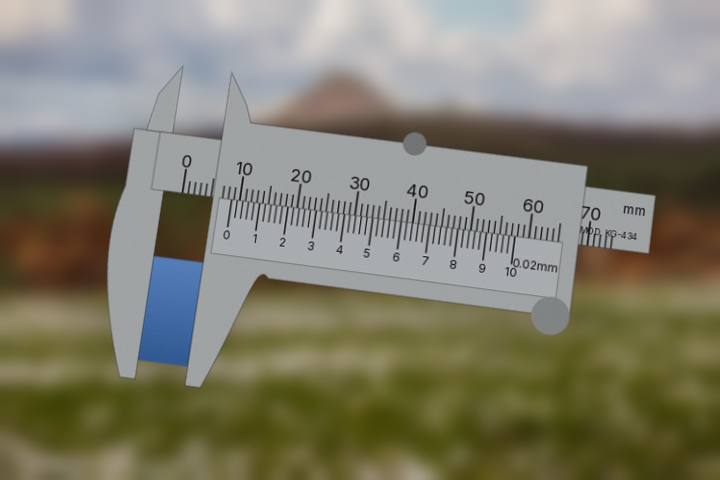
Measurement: 8.6,mm
